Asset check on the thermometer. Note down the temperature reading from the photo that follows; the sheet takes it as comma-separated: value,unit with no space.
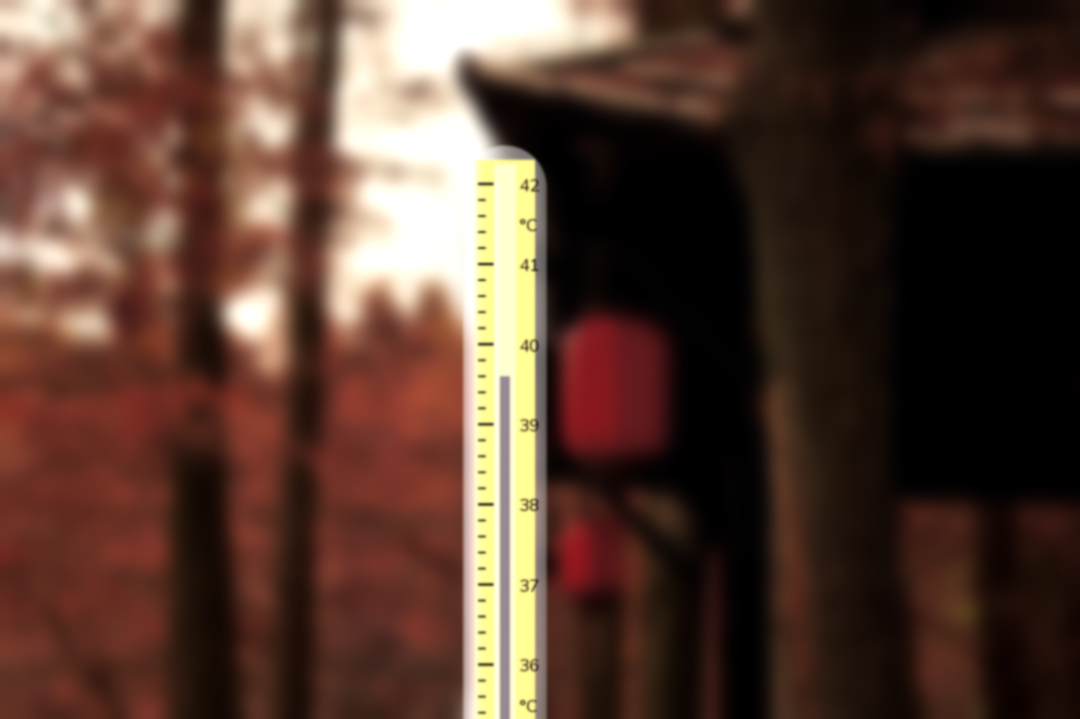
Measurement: 39.6,°C
